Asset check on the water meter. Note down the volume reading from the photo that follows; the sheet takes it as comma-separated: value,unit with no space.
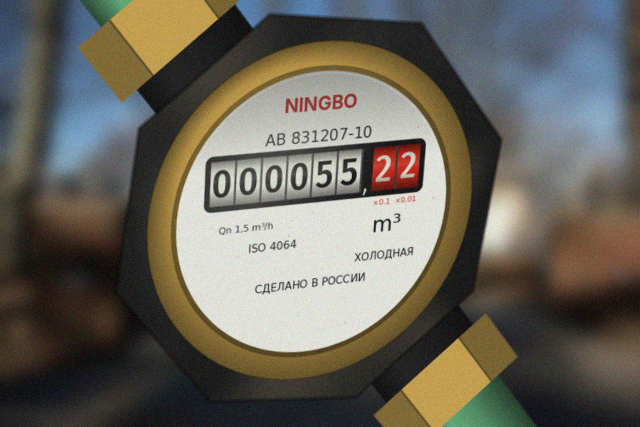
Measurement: 55.22,m³
